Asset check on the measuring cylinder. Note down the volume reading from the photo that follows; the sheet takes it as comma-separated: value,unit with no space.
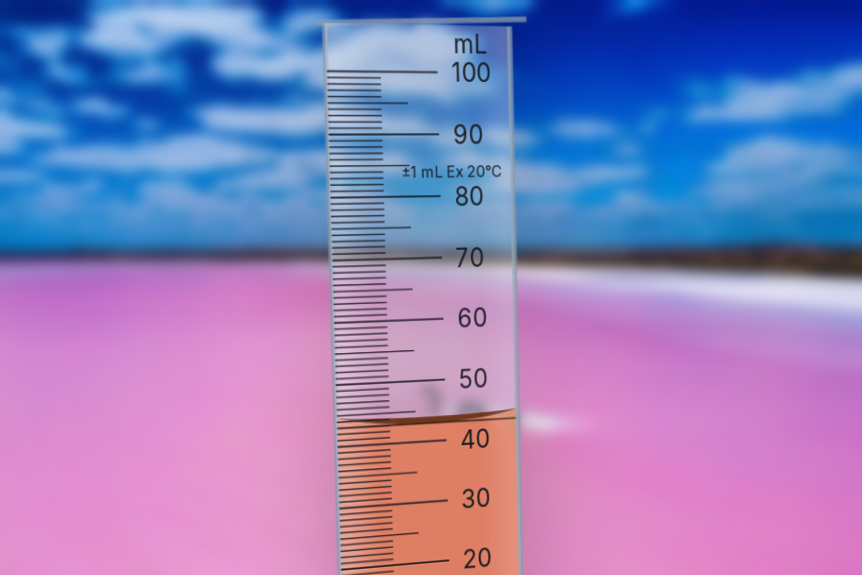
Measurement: 43,mL
